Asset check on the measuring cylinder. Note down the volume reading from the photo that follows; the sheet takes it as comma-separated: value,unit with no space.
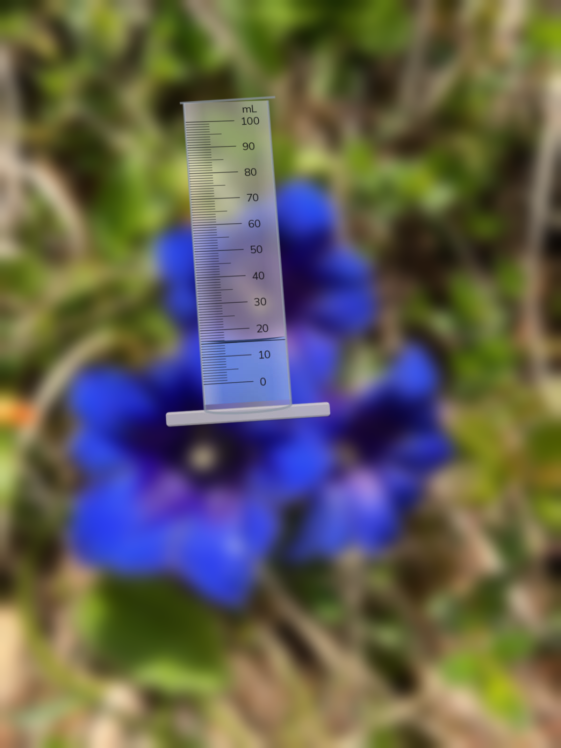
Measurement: 15,mL
